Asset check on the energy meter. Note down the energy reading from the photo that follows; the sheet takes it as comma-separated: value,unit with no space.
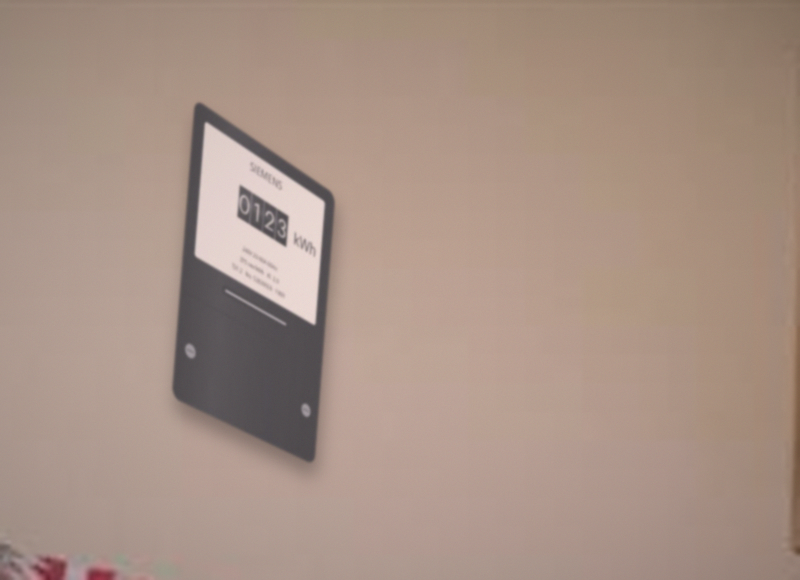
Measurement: 123,kWh
